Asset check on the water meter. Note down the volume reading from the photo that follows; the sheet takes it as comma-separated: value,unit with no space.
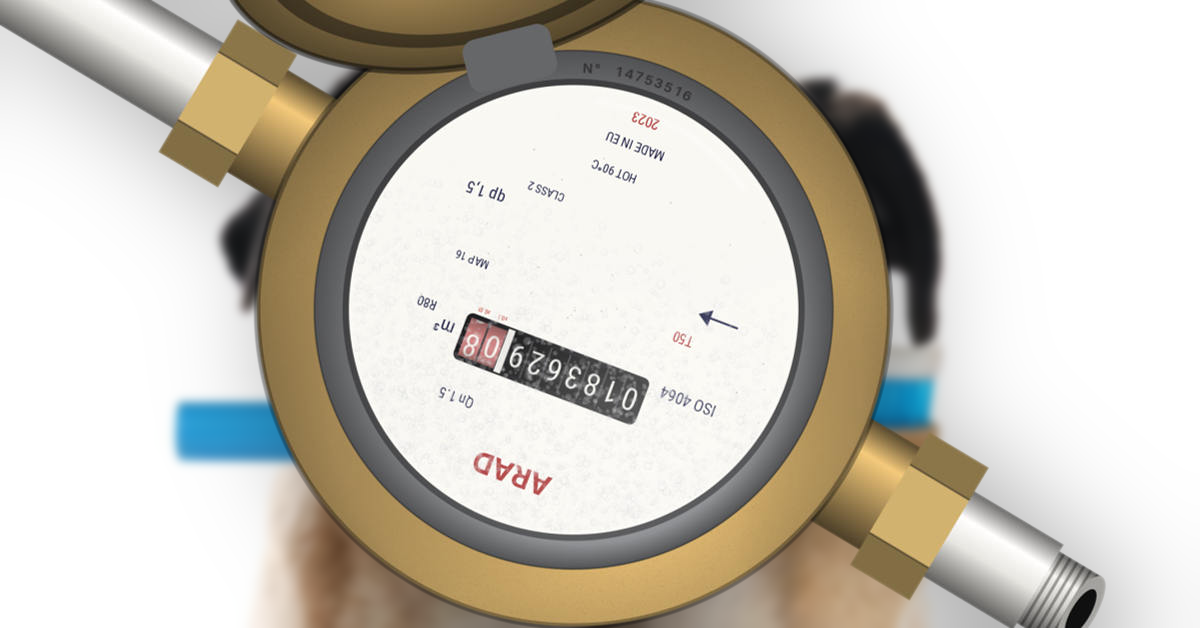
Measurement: 183629.08,m³
